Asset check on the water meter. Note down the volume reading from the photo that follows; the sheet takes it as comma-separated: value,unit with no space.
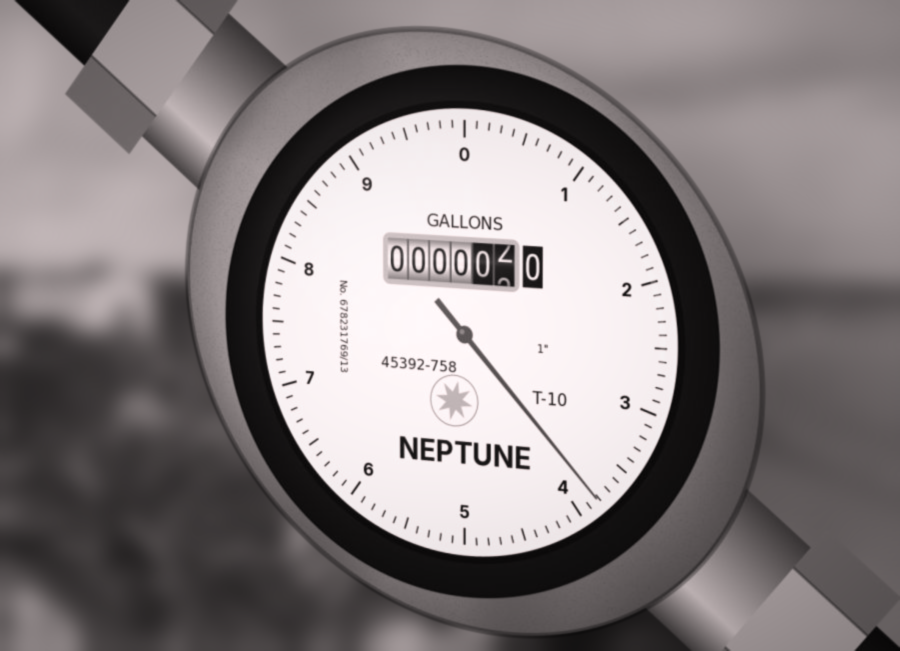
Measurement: 23.8,gal
